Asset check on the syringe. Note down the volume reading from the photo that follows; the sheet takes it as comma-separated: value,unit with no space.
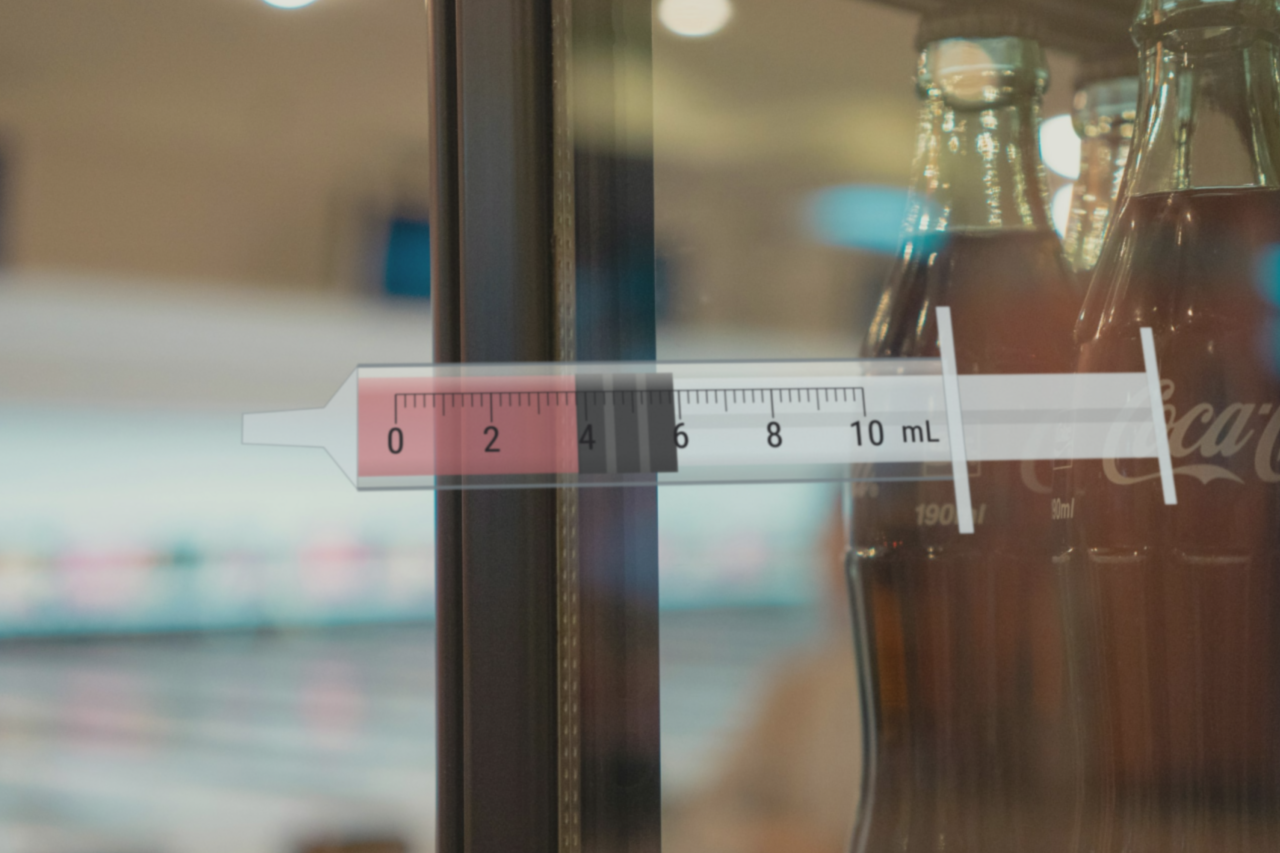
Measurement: 3.8,mL
